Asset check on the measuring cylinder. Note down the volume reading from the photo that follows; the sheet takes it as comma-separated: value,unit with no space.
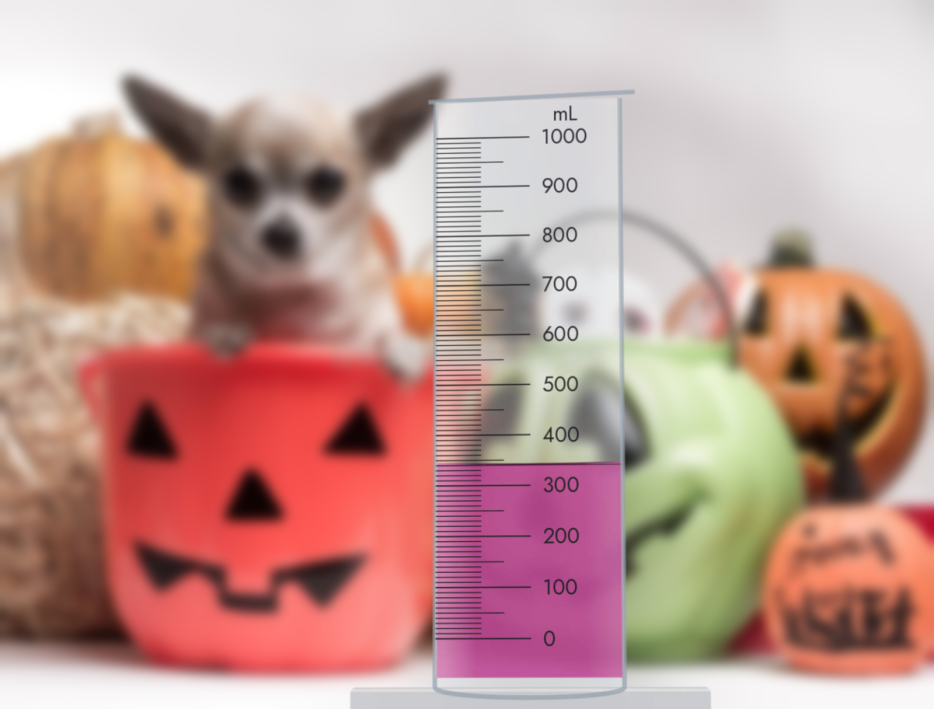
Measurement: 340,mL
